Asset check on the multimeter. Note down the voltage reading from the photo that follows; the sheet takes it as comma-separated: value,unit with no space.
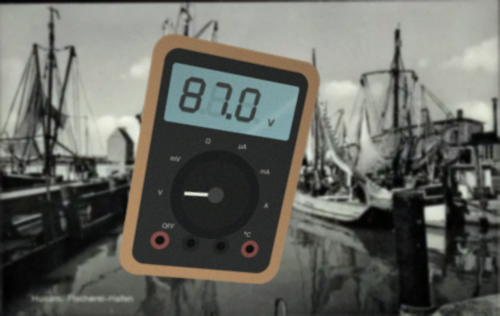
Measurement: 87.0,V
